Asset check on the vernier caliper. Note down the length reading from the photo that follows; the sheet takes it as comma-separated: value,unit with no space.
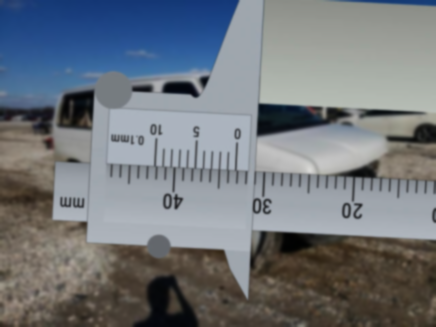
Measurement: 33.2,mm
